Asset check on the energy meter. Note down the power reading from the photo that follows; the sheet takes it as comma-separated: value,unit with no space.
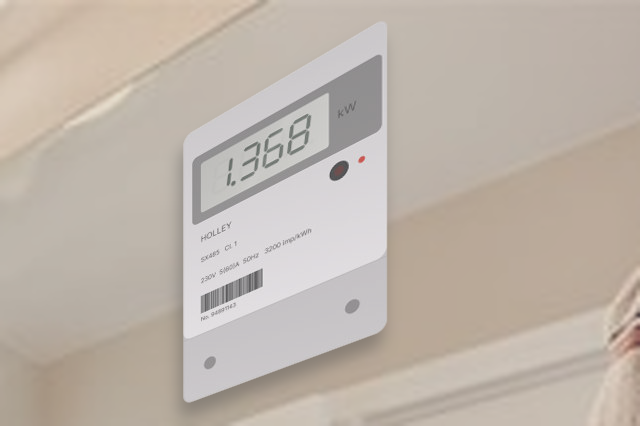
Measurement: 1.368,kW
